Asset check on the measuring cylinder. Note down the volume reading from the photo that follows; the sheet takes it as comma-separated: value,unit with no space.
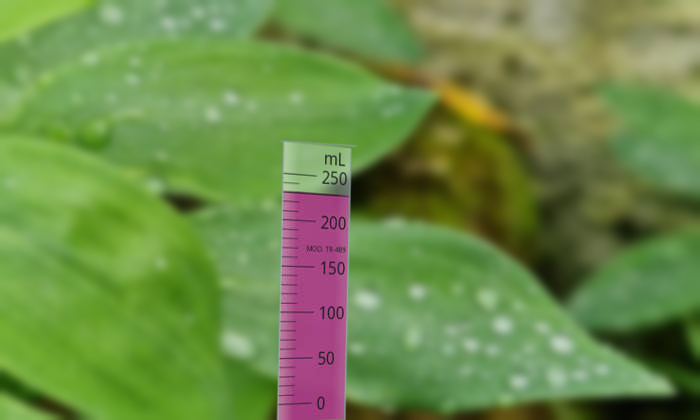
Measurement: 230,mL
